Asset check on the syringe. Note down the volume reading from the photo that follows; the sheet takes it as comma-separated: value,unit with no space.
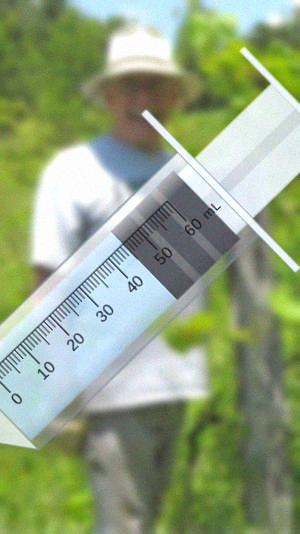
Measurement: 45,mL
